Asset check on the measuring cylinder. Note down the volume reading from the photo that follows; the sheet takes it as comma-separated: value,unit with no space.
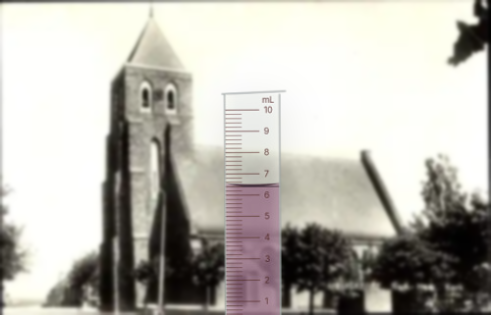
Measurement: 6.4,mL
